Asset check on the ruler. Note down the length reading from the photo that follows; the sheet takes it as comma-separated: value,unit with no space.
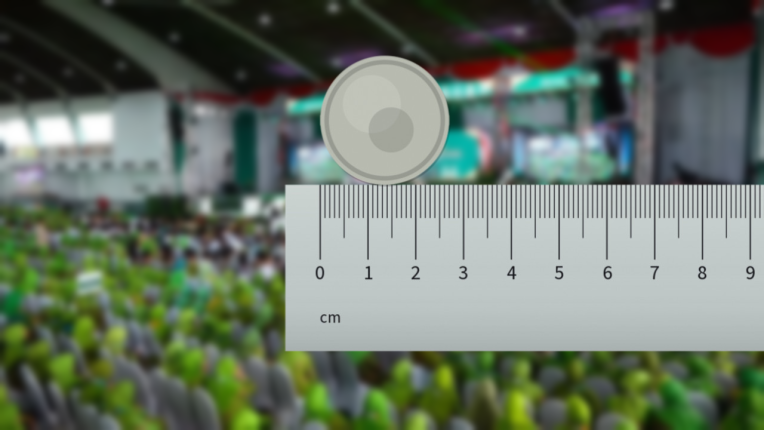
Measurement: 2.7,cm
